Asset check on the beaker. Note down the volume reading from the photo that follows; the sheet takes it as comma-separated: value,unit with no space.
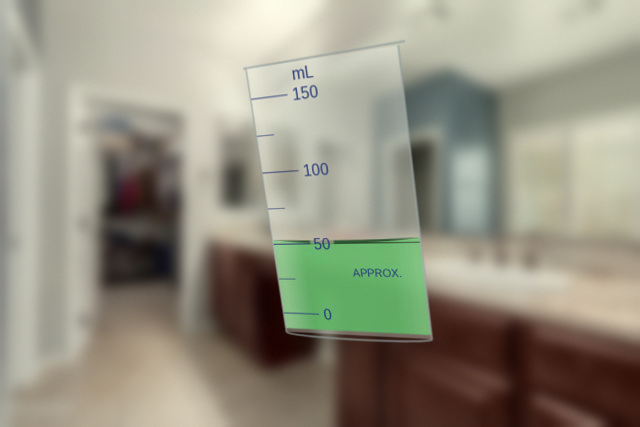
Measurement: 50,mL
